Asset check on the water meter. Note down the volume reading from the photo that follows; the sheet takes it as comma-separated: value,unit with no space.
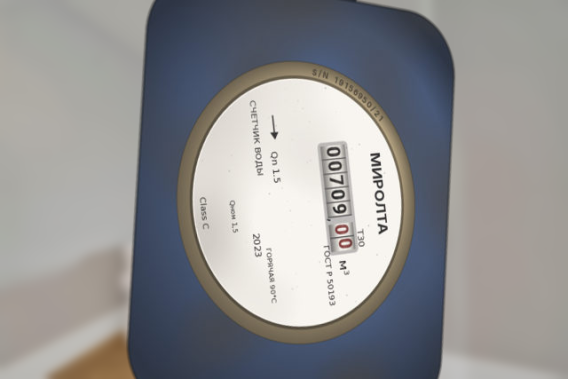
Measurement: 709.00,m³
